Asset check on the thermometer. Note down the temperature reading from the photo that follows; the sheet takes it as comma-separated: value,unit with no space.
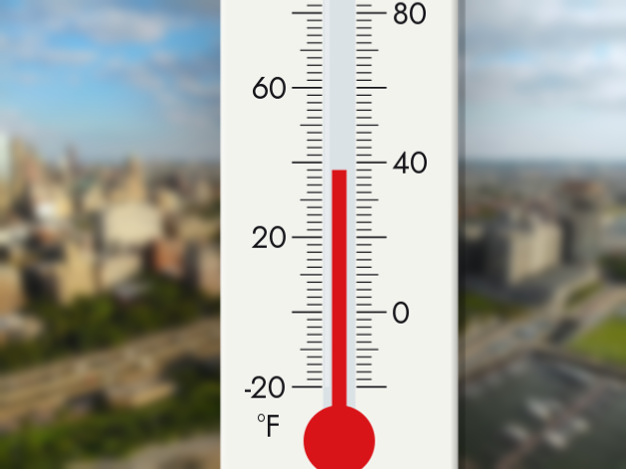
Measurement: 38,°F
